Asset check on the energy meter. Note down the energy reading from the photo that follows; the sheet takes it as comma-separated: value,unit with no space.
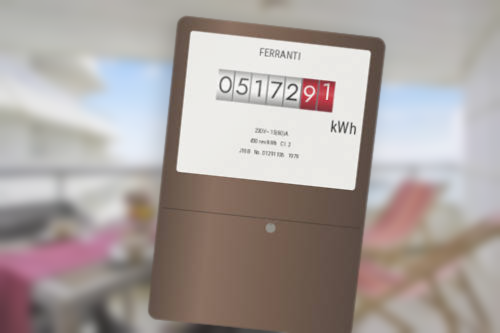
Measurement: 5172.91,kWh
